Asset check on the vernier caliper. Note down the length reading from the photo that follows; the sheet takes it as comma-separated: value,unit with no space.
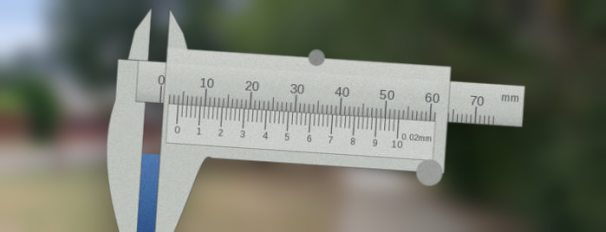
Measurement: 4.0,mm
